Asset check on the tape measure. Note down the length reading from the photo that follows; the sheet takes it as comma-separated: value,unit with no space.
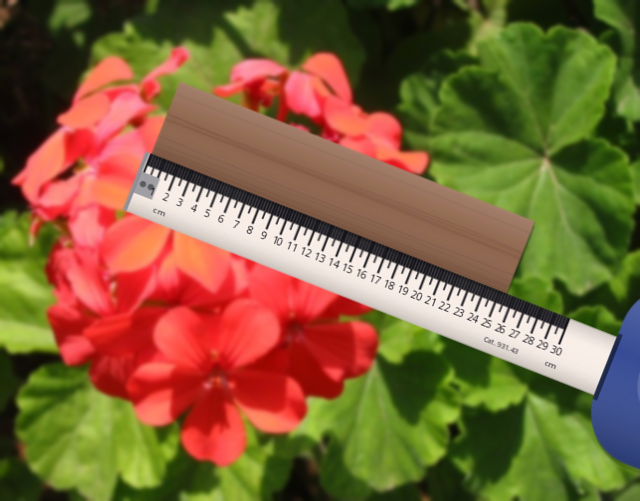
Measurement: 25.5,cm
